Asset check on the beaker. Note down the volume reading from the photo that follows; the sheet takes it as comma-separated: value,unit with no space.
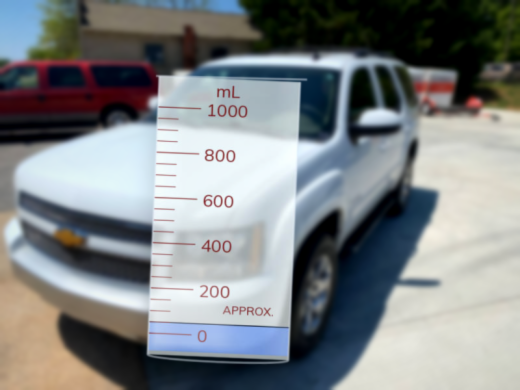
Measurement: 50,mL
